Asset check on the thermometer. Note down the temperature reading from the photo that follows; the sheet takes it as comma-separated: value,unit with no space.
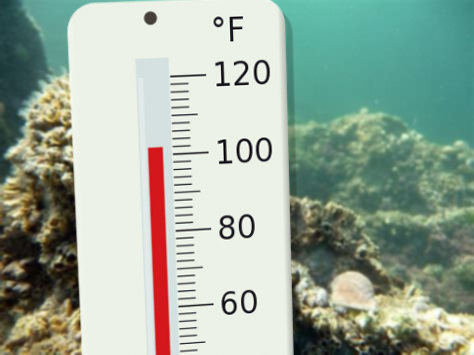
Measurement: 102,°F
